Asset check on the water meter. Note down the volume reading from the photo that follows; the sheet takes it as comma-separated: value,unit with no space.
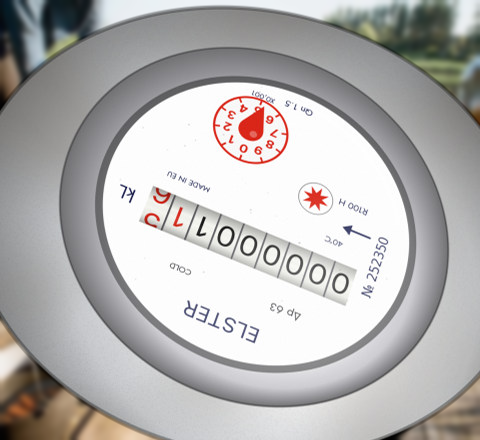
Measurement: 1.155,kL
